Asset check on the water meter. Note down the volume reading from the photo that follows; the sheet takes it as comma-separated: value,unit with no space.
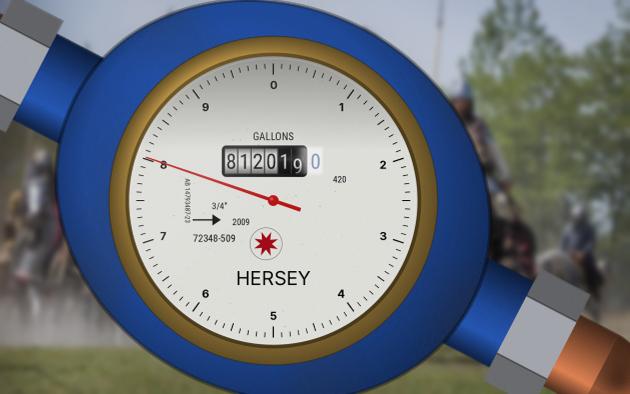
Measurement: 8120188.0,gal
